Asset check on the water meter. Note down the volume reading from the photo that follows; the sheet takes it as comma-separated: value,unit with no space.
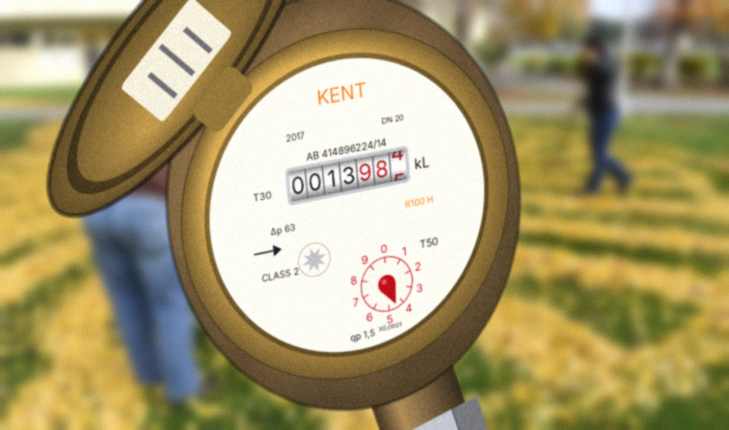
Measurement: 13.9844,kL
